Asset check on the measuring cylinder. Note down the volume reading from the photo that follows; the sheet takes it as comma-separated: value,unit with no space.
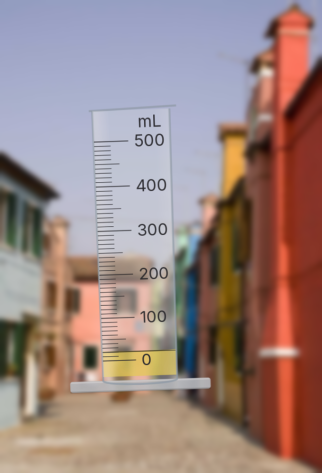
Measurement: 20,mL
